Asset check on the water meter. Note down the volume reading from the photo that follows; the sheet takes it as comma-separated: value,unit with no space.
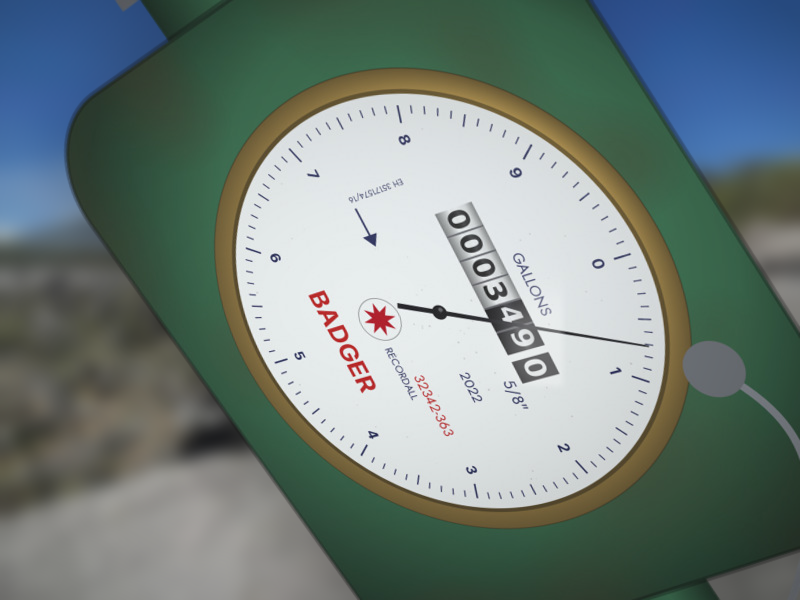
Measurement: 3490.7,gal
